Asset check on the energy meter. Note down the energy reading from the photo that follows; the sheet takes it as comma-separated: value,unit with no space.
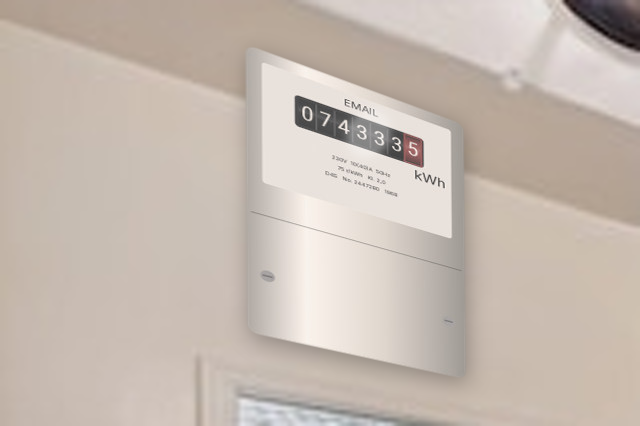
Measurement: 74333.5,kWh
